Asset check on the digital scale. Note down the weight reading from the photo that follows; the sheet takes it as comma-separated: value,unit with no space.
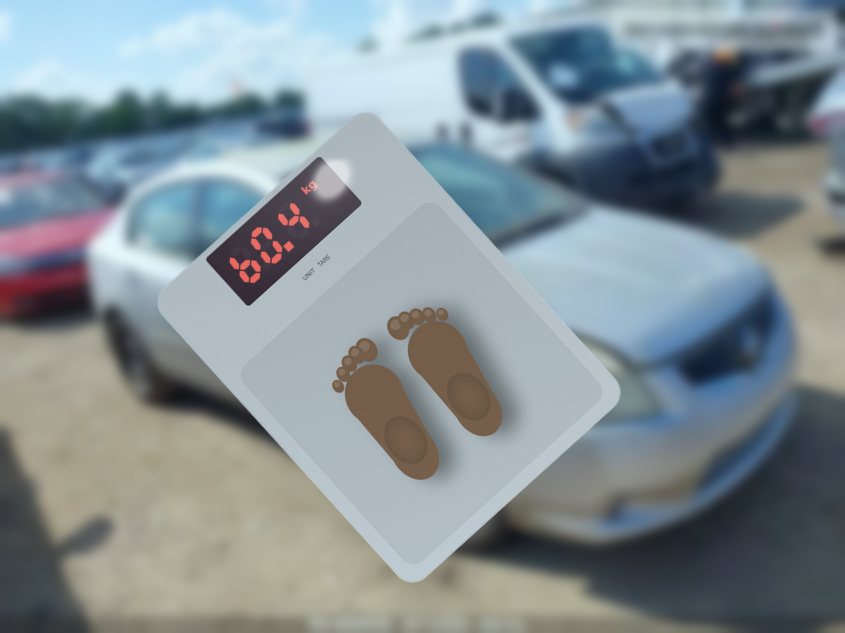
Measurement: 60.4,kg
